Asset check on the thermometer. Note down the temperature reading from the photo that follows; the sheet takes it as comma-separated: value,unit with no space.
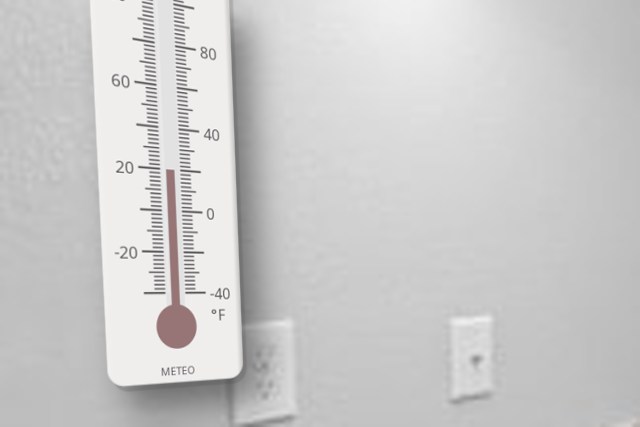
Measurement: 20,°F
